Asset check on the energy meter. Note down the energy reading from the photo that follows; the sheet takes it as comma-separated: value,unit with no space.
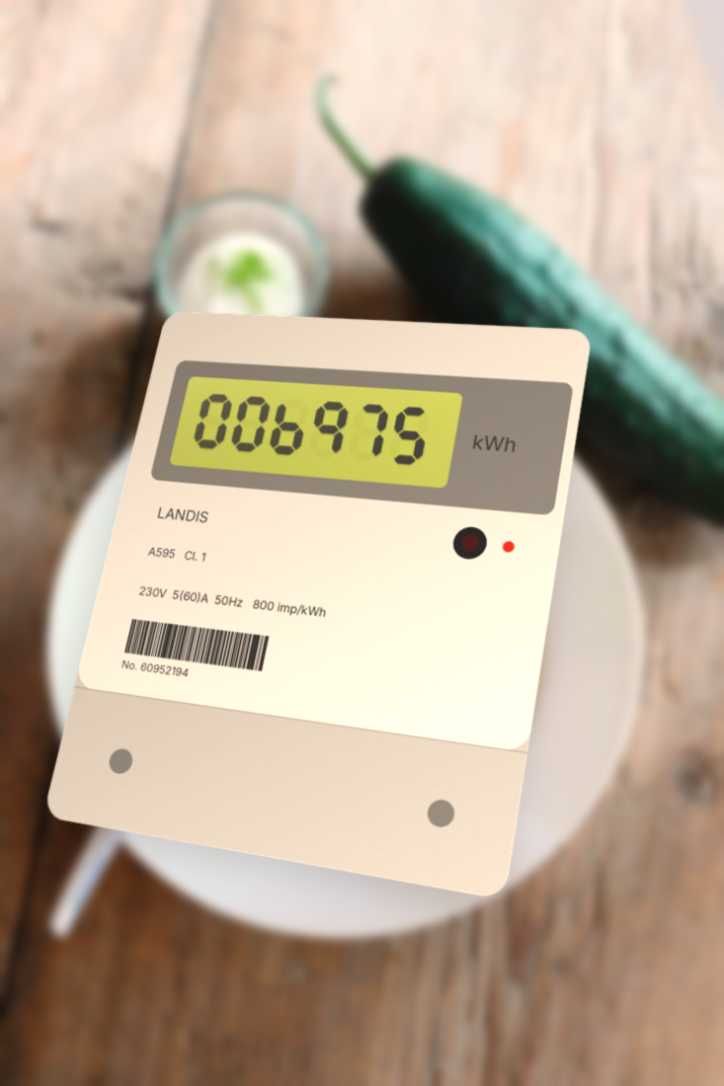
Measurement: 6975,kWh
